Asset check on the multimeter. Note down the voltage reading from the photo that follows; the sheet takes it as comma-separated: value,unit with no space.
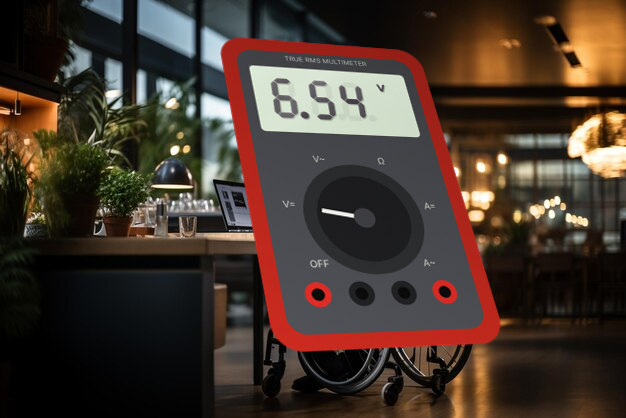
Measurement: 6.54,V
